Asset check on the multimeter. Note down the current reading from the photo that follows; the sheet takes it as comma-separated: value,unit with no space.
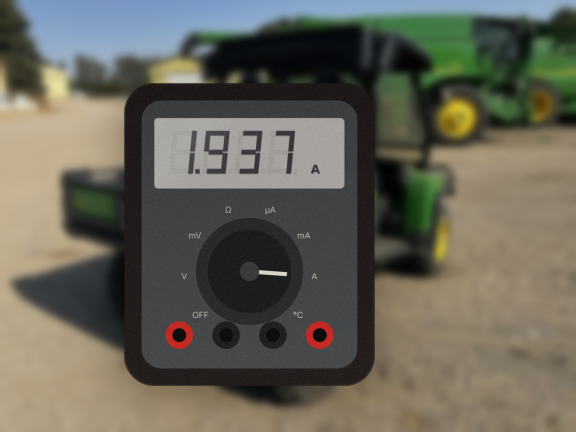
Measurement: 1.937,A
